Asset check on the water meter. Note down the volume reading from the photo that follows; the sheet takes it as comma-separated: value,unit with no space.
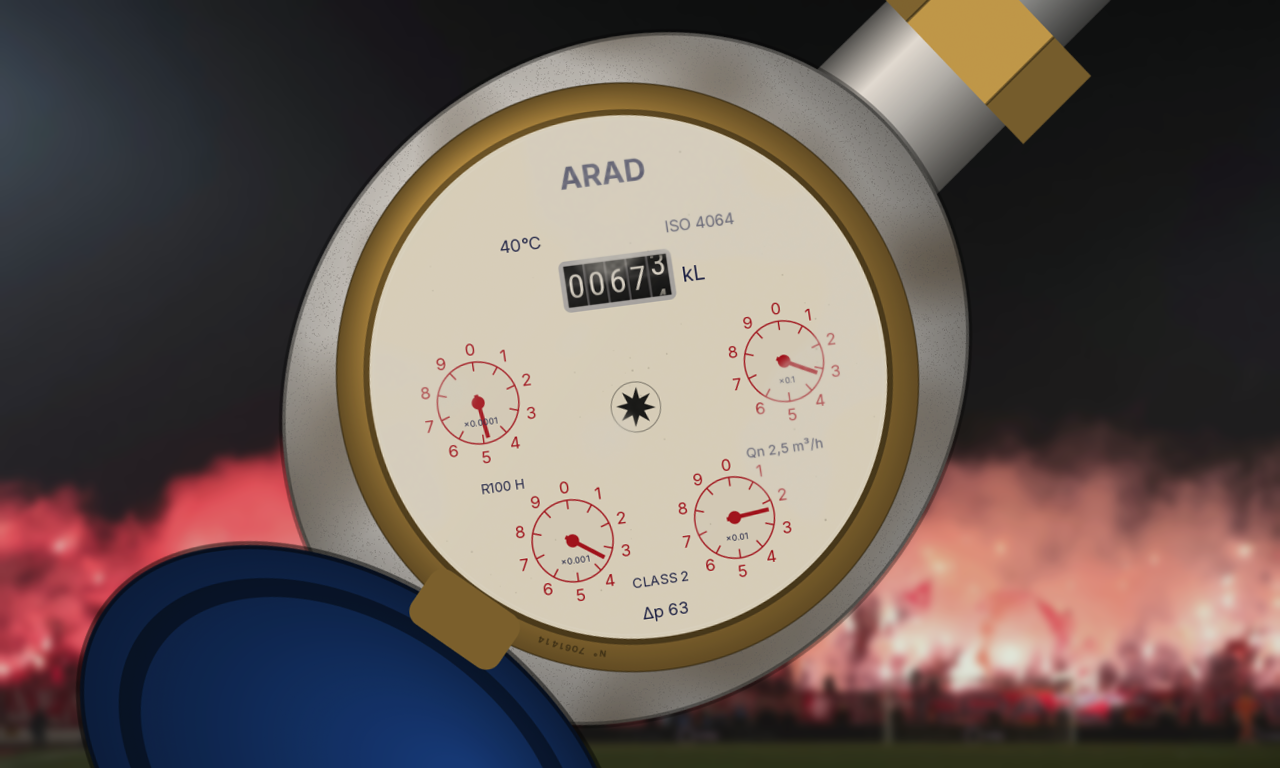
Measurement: 673.3234,kL
